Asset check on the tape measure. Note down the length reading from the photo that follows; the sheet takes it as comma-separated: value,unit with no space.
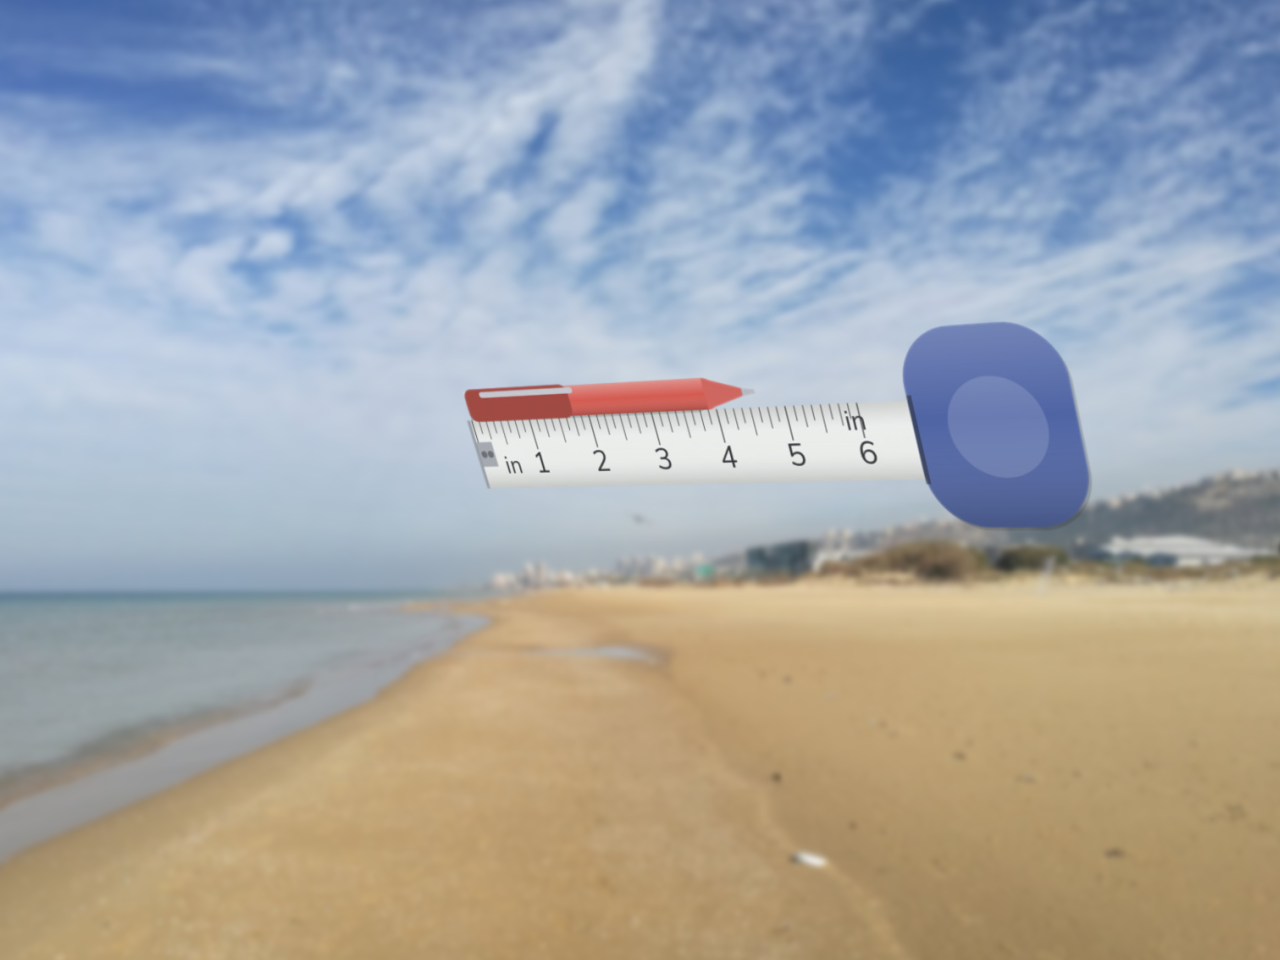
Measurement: 4.625,in
